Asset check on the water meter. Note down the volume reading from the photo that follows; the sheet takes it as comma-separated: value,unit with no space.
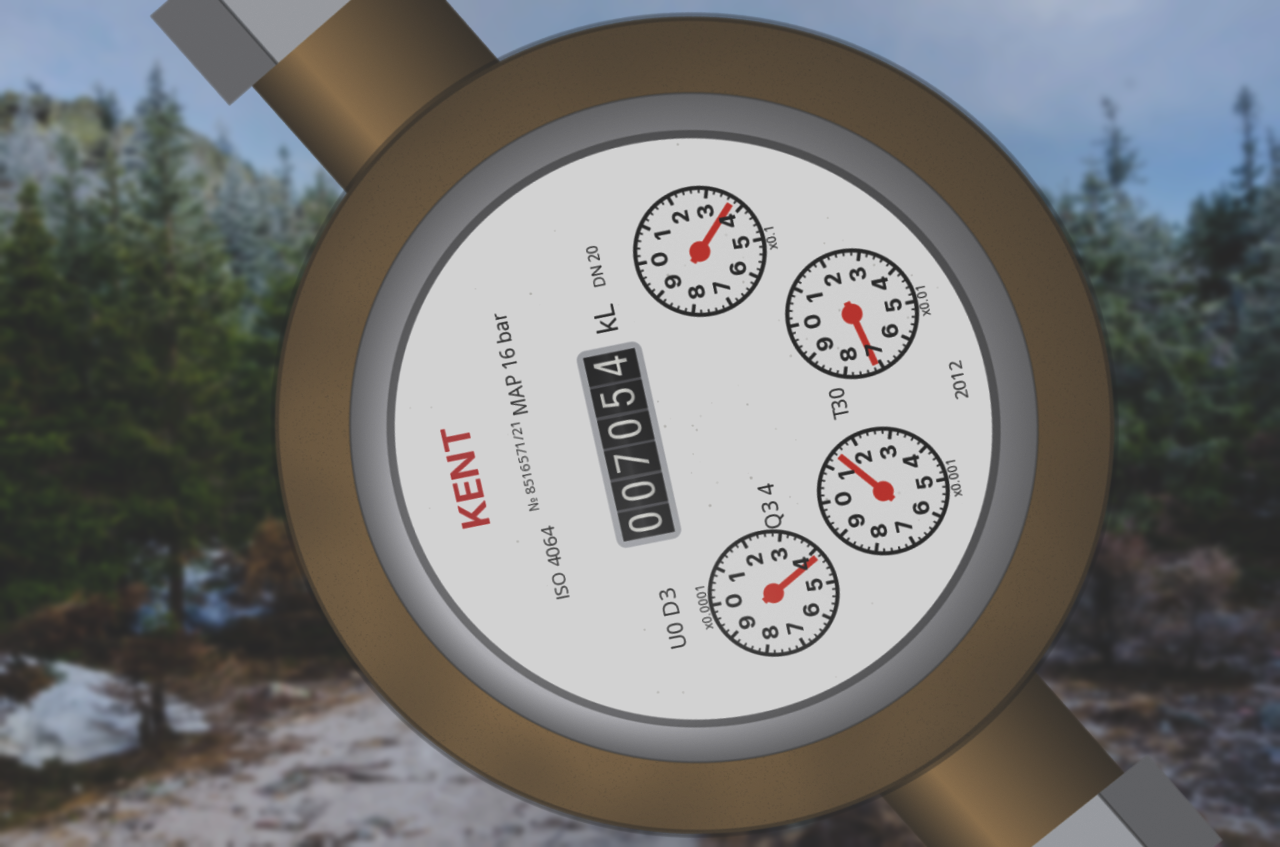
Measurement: 7054.3714,kL
